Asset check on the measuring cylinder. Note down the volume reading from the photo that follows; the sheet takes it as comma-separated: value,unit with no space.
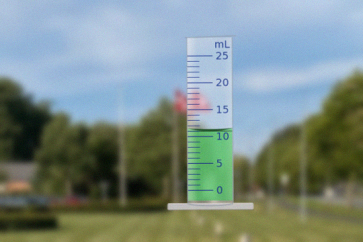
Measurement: 11,mL
